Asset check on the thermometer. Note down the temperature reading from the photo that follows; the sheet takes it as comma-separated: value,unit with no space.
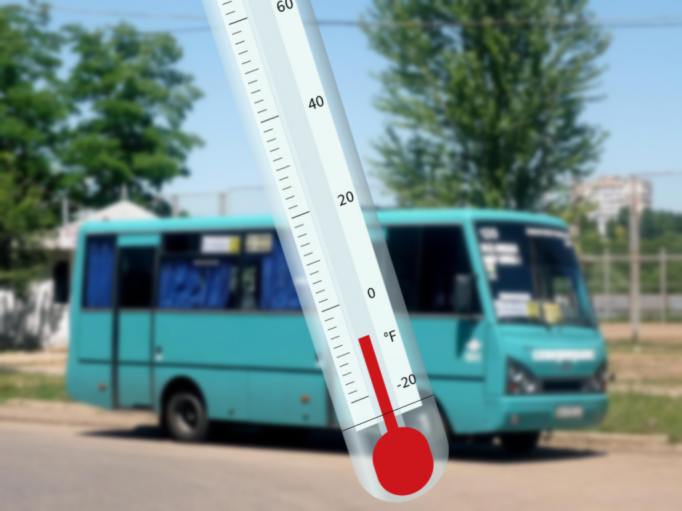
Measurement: -8,°F
